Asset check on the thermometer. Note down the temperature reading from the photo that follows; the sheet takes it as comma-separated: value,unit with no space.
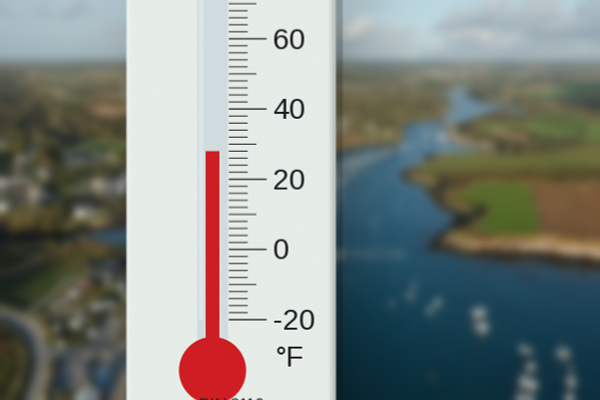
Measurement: 28,°F
